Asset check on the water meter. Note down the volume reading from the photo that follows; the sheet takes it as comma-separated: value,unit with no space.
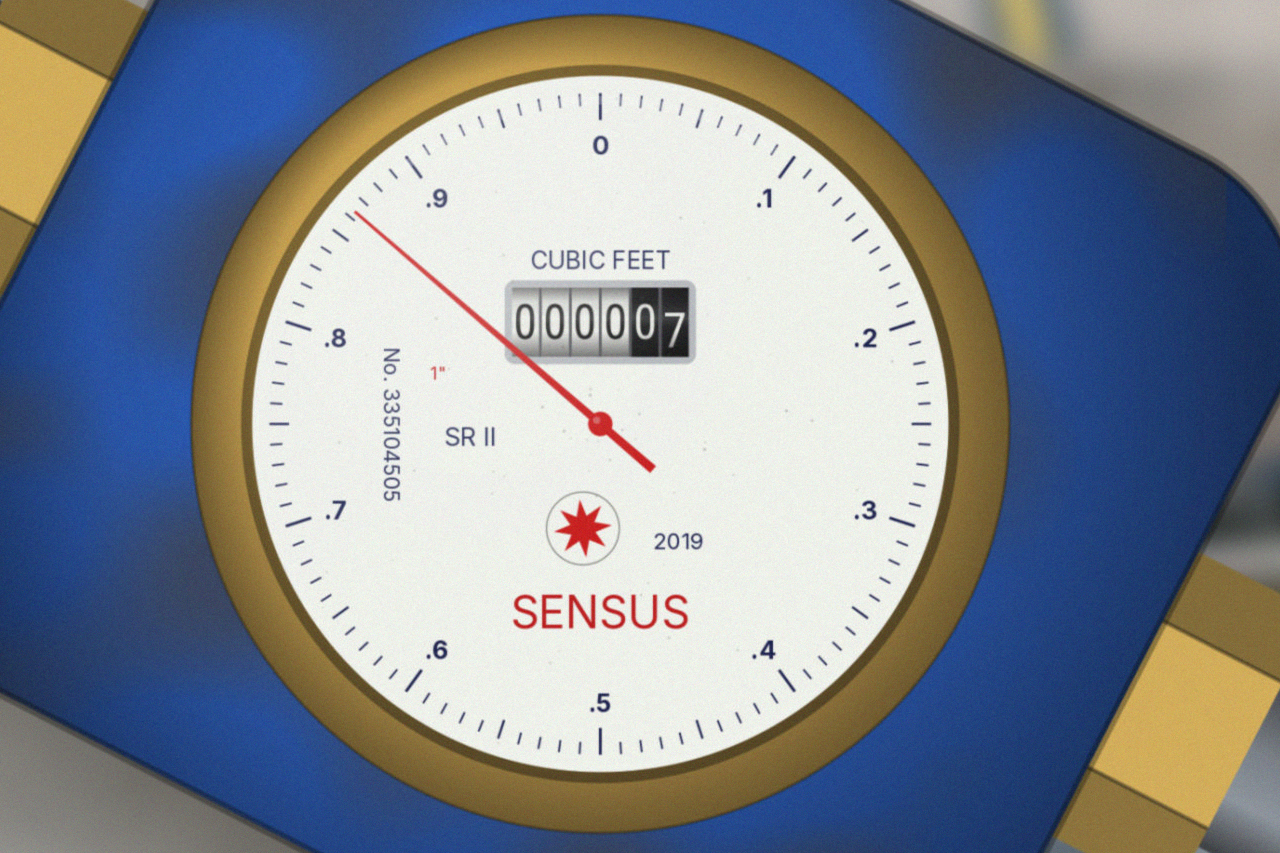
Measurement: 6.86,ft³
